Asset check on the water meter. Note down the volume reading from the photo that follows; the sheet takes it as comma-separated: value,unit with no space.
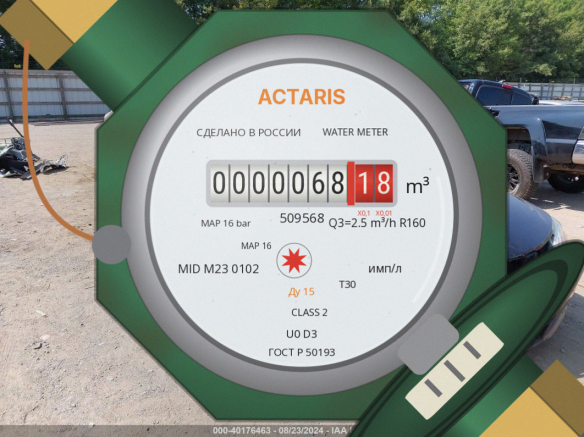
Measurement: 68.18,m³
